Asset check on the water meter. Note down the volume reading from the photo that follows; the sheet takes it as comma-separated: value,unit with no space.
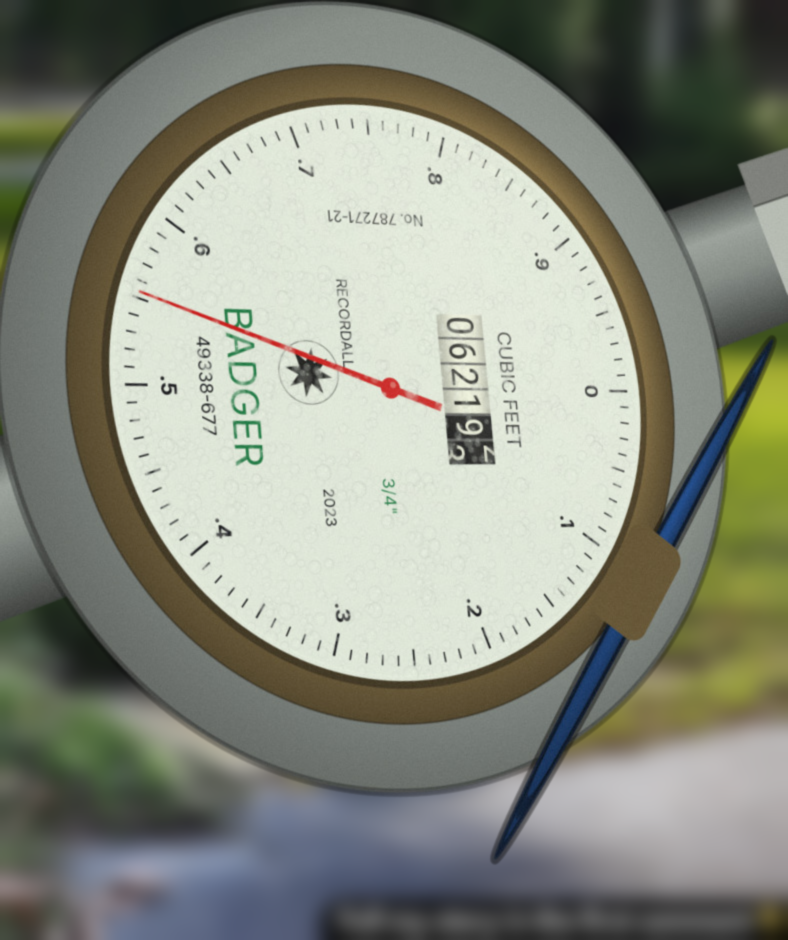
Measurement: 62192.55,ft³
